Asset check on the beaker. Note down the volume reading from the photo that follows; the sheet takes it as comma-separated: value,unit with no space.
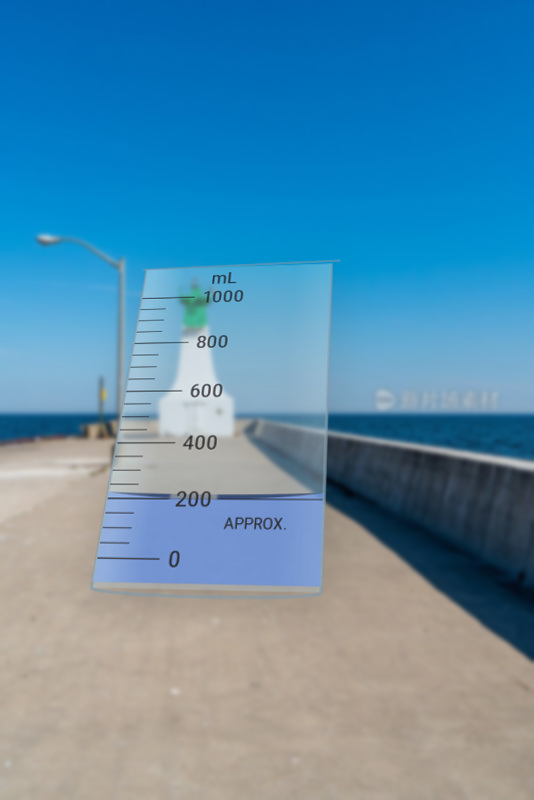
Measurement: 200,mL
